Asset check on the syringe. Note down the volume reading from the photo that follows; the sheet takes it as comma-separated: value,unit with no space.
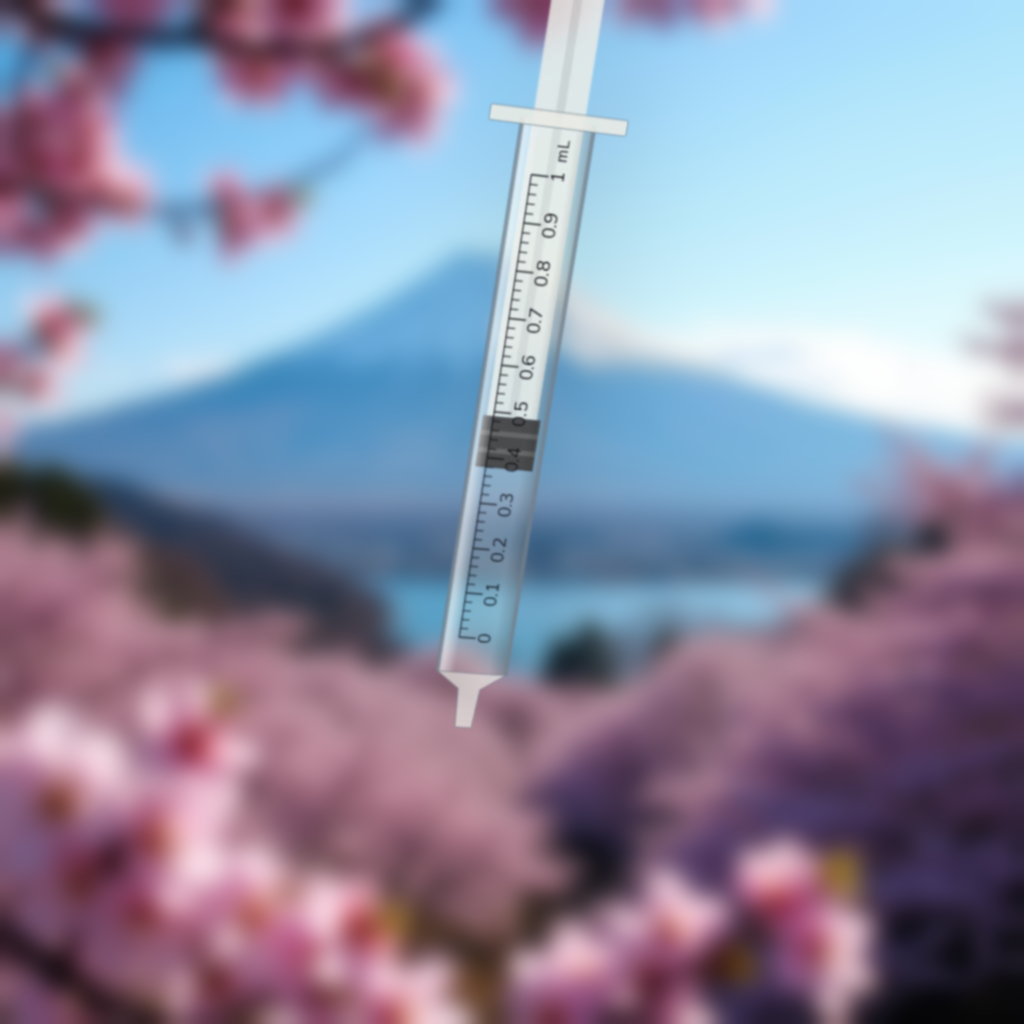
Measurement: 0.38,mL
